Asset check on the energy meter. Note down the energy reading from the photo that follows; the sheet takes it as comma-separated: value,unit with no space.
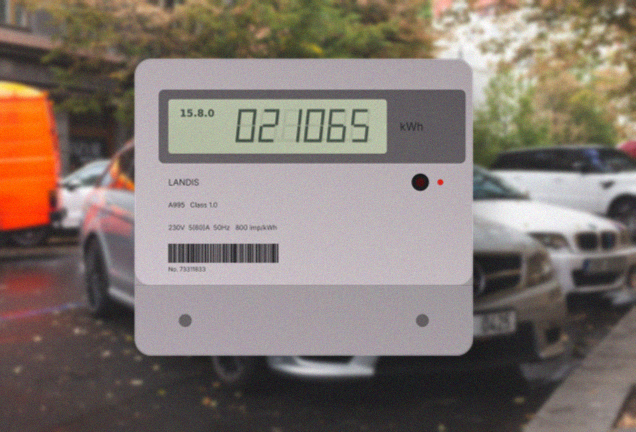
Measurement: 21065,kWh
